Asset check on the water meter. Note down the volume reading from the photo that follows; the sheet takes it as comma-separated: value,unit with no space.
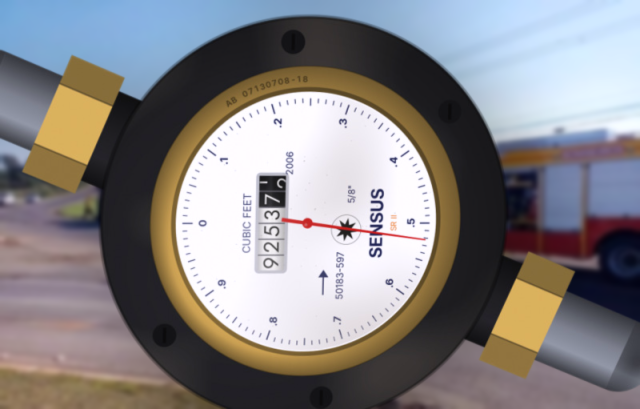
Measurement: 925371.52,ft³
